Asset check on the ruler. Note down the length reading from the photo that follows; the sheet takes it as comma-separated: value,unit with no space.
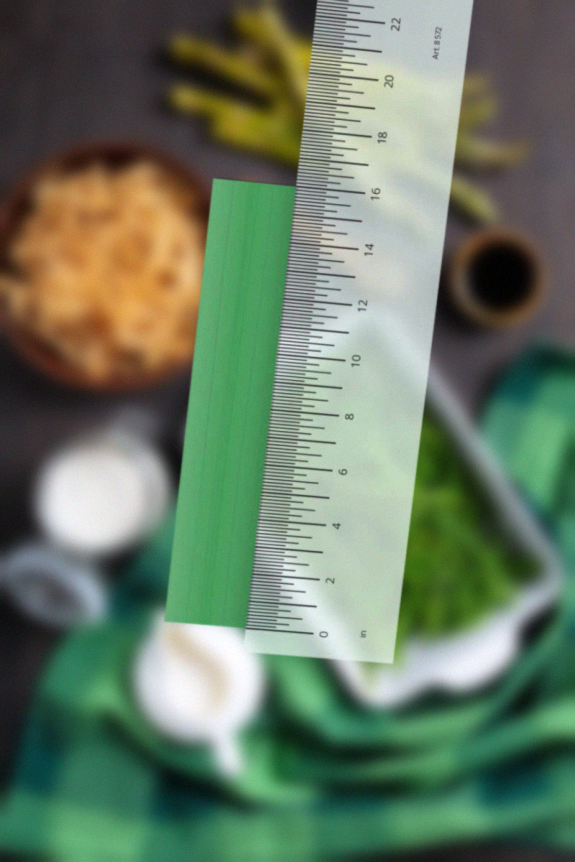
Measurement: 16,in
